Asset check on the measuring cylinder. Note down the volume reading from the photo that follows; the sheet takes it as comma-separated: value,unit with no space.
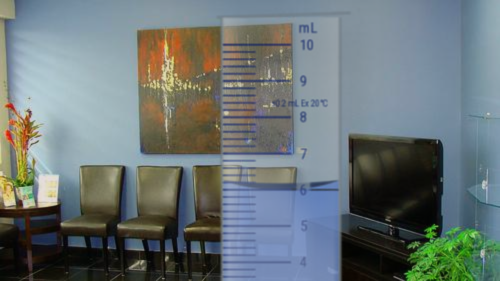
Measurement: 6,mL
